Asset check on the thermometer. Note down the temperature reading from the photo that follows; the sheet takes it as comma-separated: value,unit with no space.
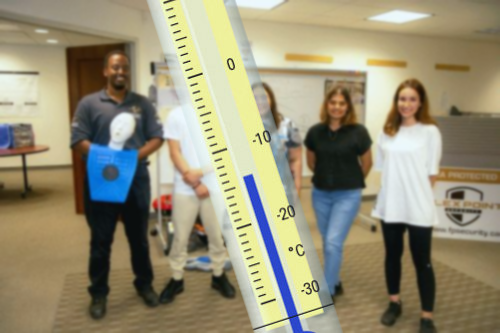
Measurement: -14,°C
